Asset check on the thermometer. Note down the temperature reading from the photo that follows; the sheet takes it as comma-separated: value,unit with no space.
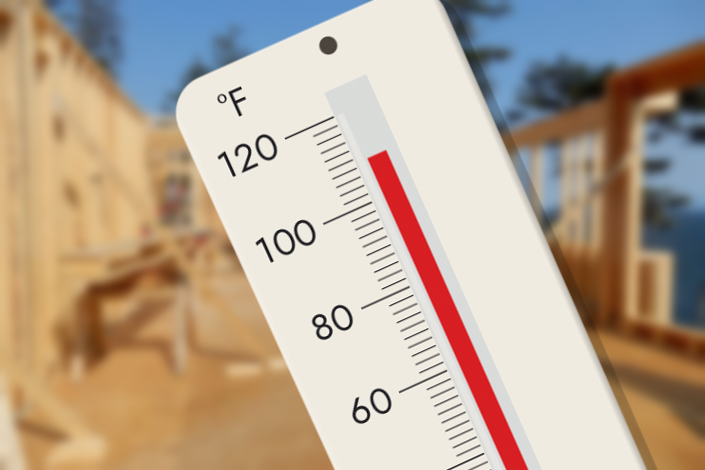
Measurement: 109,°F
